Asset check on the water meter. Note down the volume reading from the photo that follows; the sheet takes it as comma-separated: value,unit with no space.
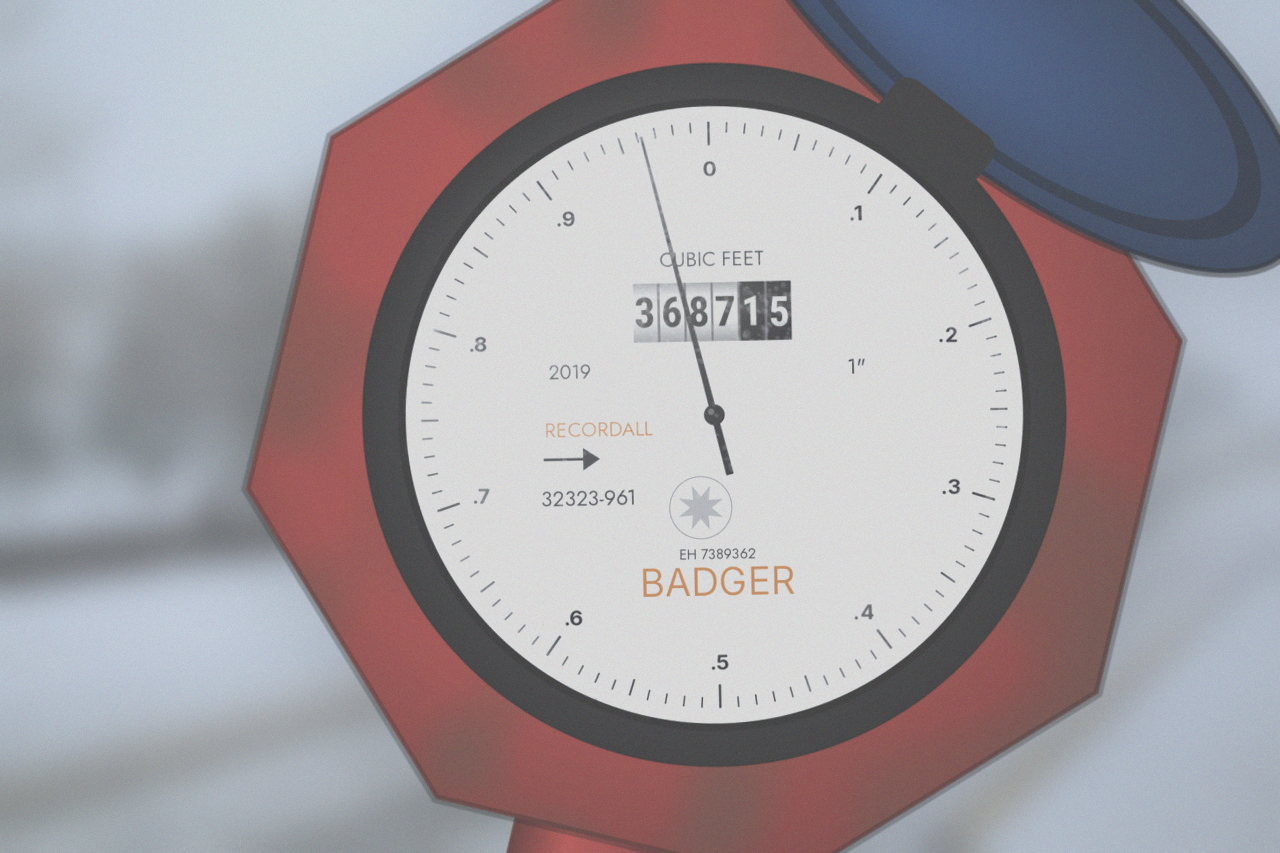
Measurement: 368714.96,ft³
